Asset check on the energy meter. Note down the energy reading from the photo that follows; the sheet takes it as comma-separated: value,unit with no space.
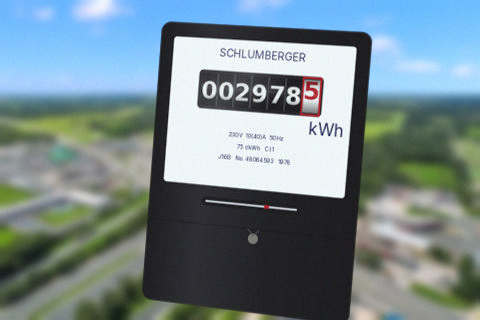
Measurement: 2978.5,kWh
